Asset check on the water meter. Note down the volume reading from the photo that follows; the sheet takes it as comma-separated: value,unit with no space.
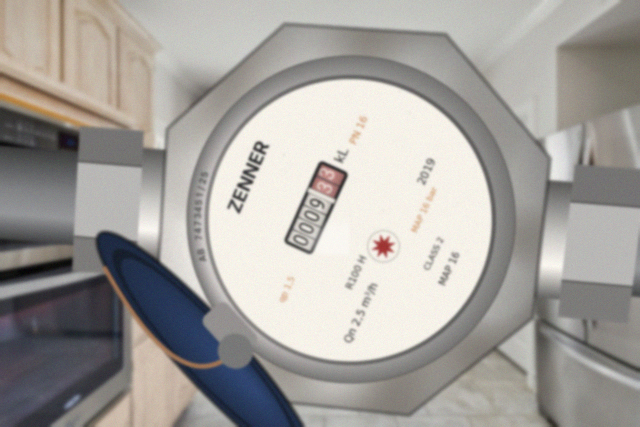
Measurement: 9.33,kL
